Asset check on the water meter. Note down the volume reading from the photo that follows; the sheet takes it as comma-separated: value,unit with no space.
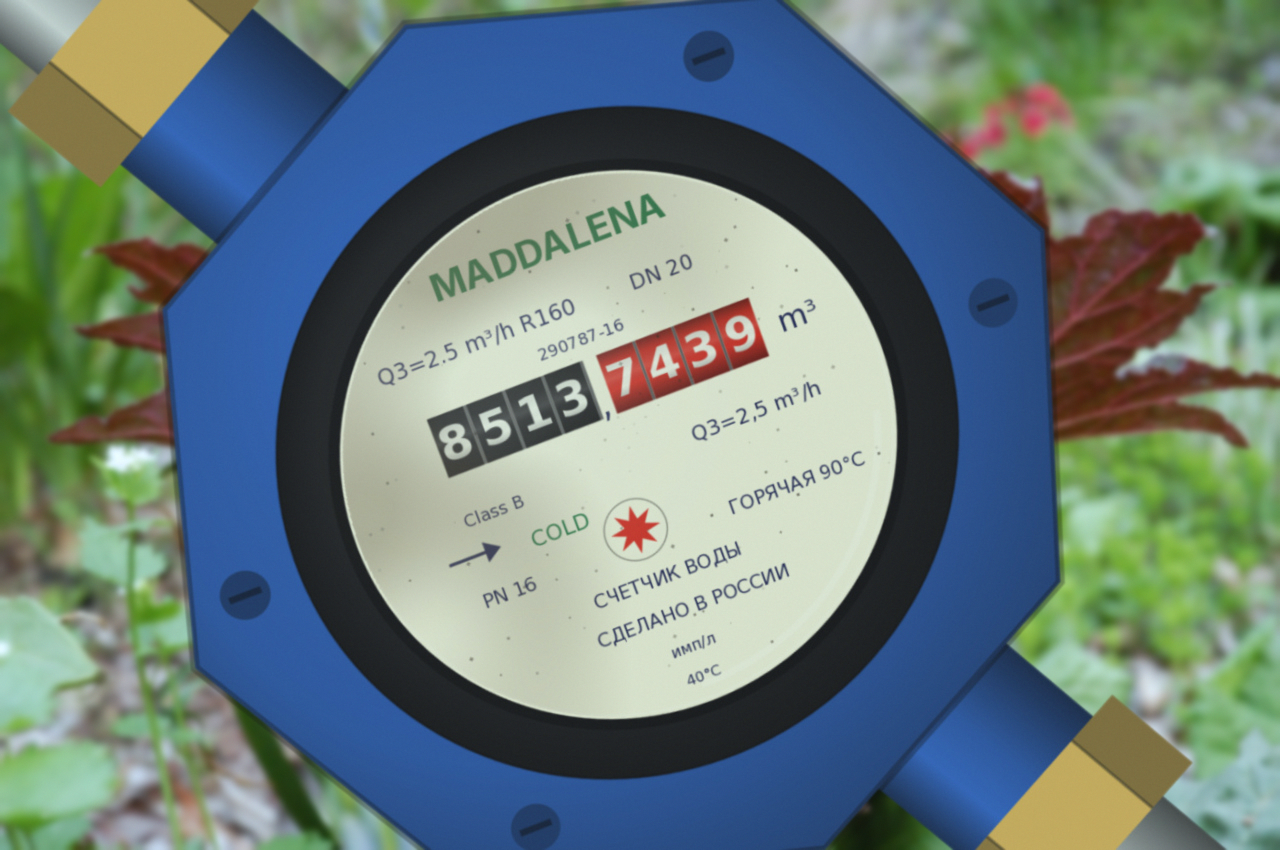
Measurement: 8513.7439,m³
